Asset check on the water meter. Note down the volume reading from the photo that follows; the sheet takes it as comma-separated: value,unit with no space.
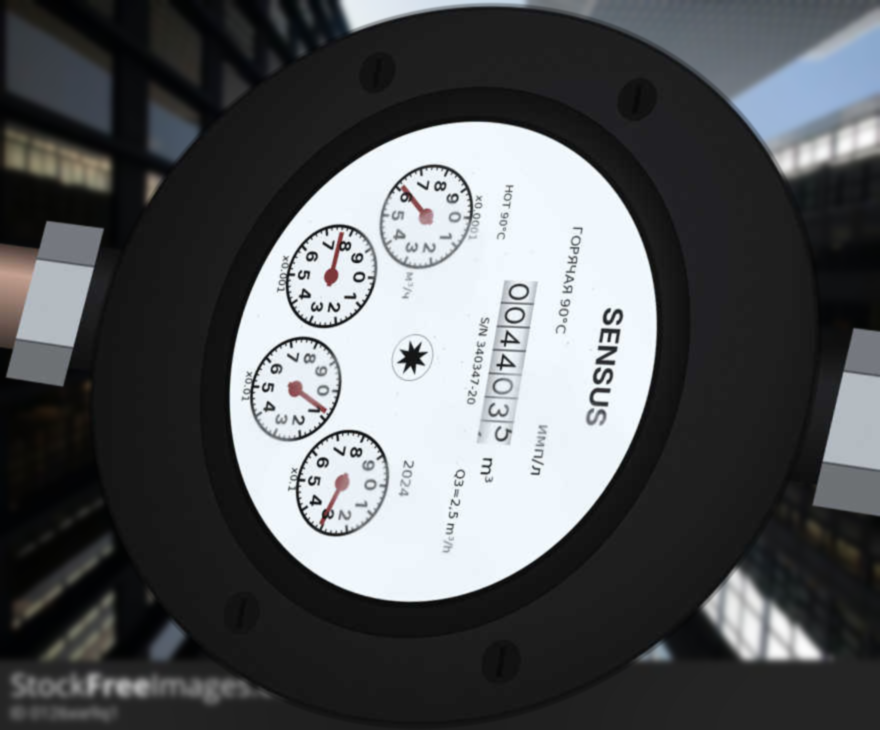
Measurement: 44035.3076,m³
